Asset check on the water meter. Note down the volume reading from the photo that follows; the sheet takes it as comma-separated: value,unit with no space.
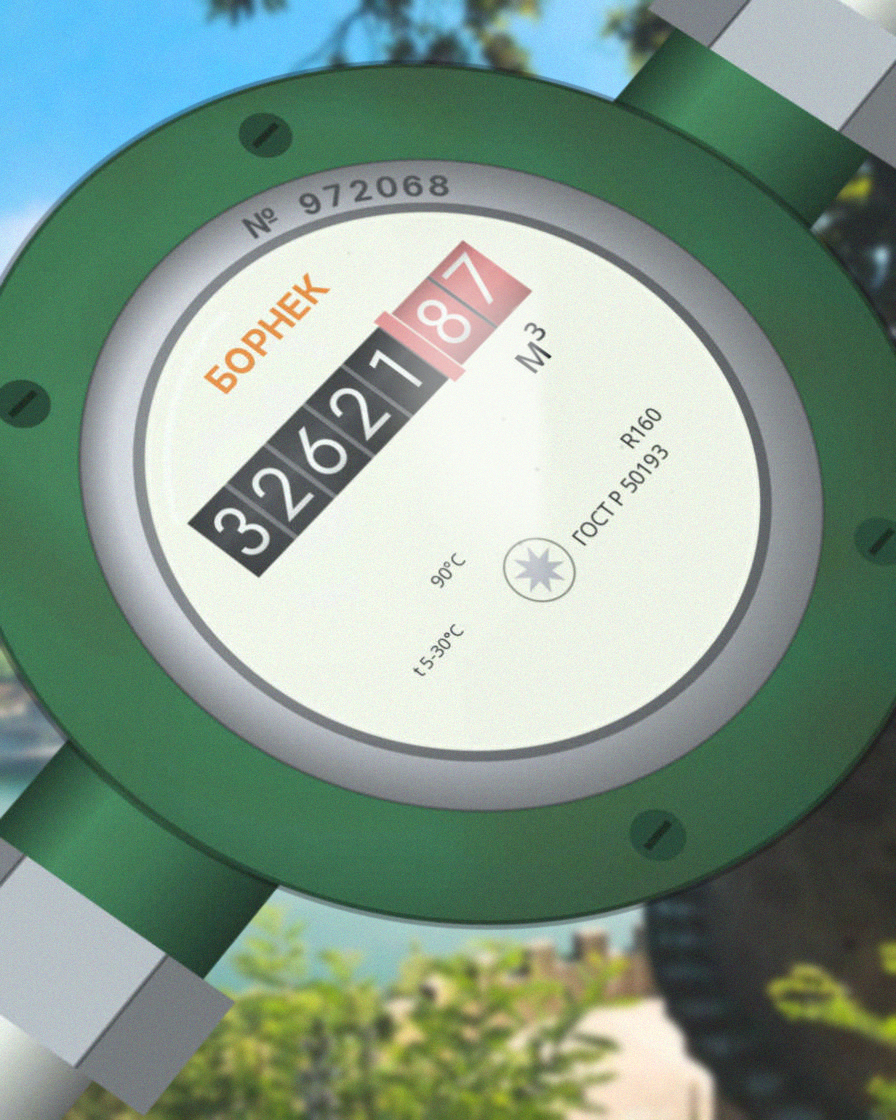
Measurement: 32621.87,m³
